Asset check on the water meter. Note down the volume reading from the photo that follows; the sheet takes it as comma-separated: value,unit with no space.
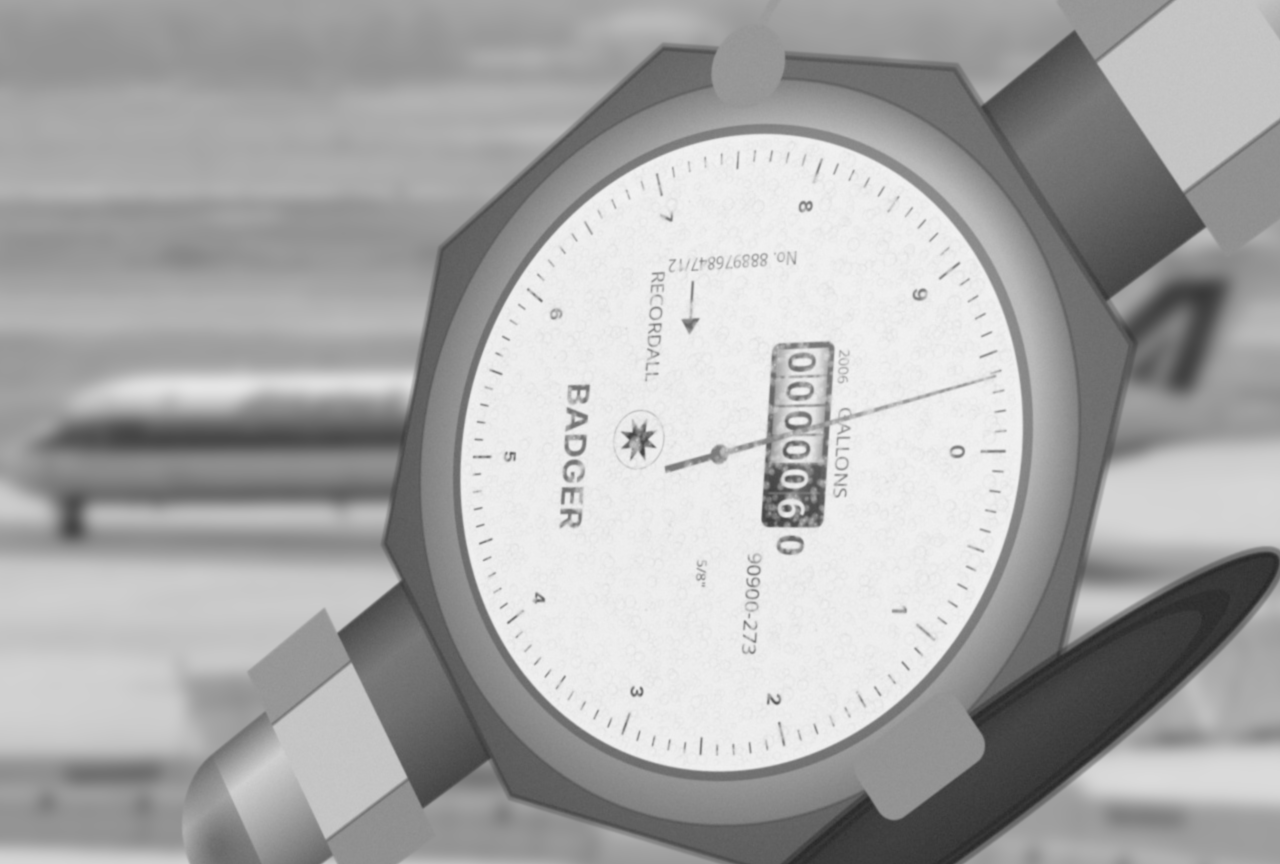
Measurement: 59.6,gal
